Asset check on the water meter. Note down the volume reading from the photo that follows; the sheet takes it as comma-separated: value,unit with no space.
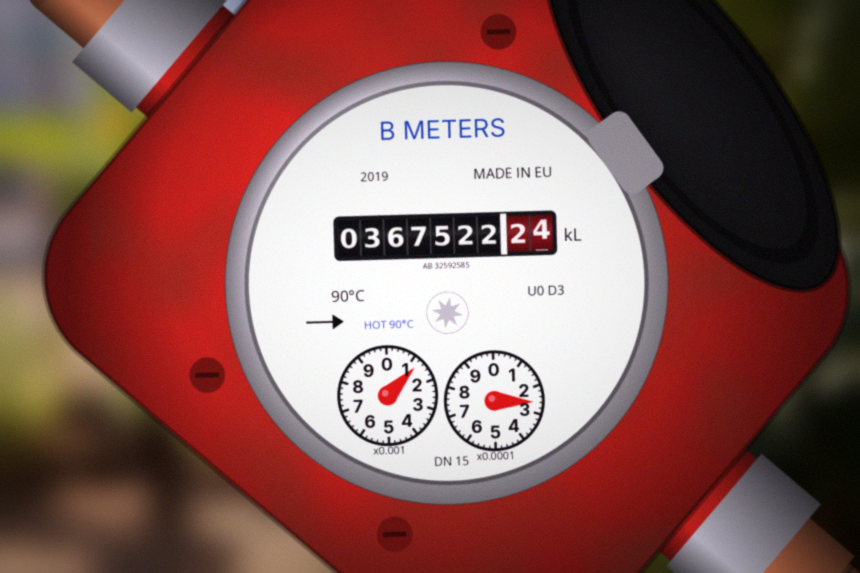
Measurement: 367522.2412,kL
